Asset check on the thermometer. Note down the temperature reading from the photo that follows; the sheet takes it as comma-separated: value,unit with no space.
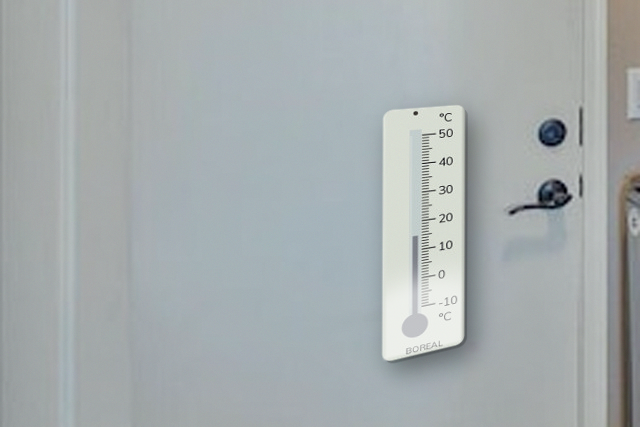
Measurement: 15,°C
